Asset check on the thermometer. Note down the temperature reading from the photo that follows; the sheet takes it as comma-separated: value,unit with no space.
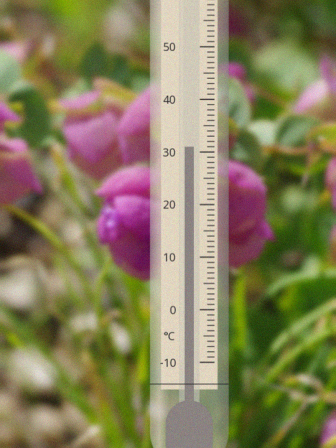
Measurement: 31,°C
